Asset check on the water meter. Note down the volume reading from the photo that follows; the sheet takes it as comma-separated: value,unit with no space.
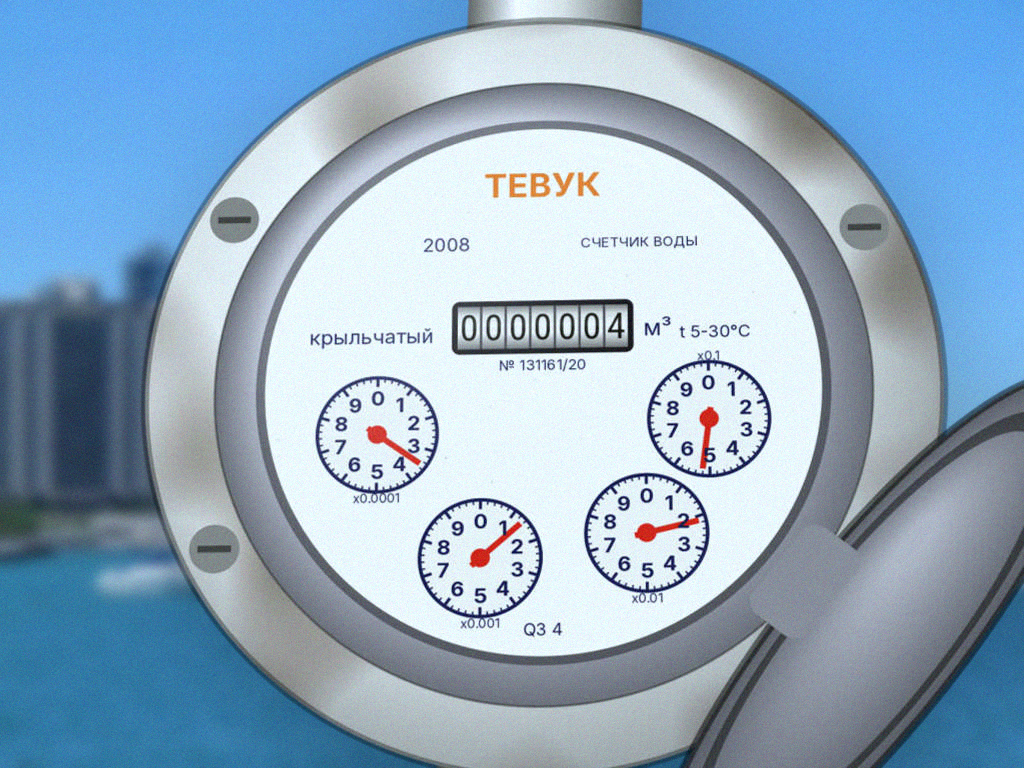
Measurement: 4.5213,m³
